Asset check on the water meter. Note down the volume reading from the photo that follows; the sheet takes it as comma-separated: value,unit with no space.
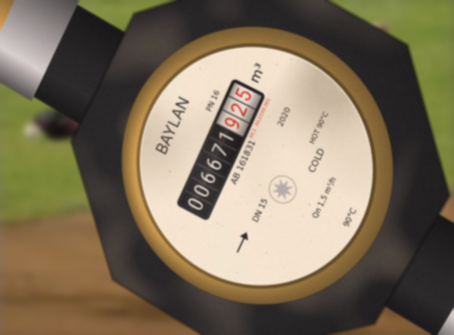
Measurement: 6671.925,m³
